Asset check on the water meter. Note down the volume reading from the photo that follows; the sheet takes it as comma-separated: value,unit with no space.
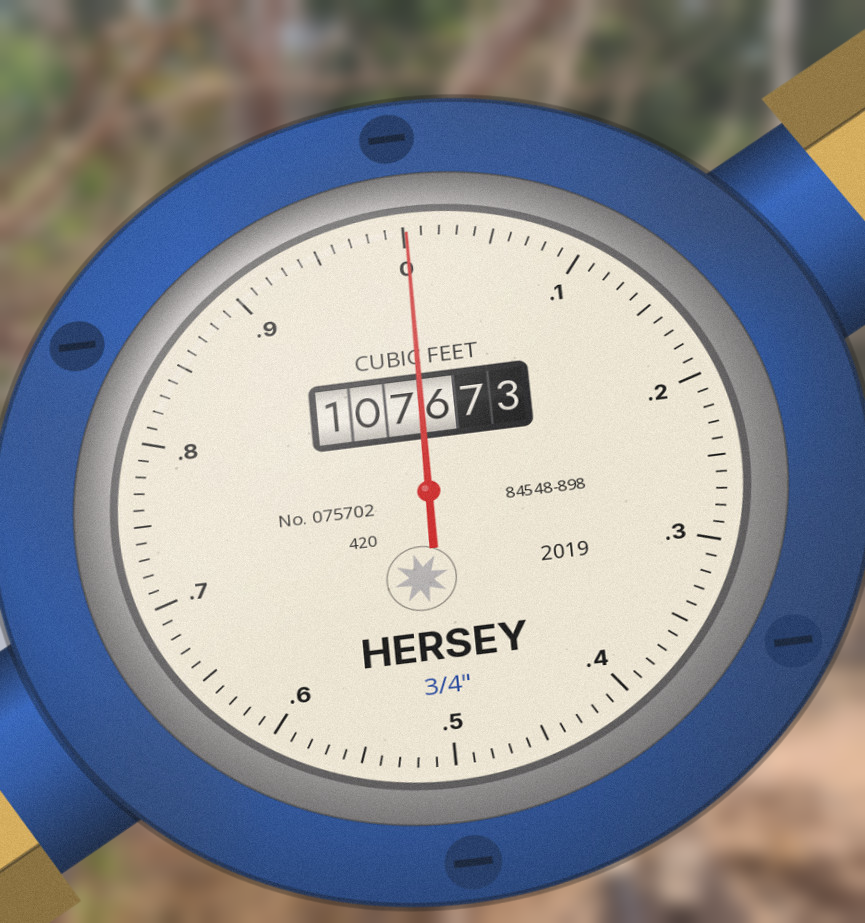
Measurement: 107673.00,ft³
